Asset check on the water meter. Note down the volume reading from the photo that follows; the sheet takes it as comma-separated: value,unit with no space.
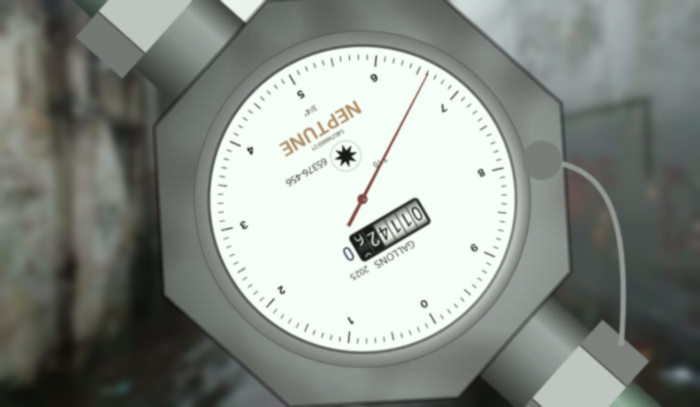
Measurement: 114256.6,gal
